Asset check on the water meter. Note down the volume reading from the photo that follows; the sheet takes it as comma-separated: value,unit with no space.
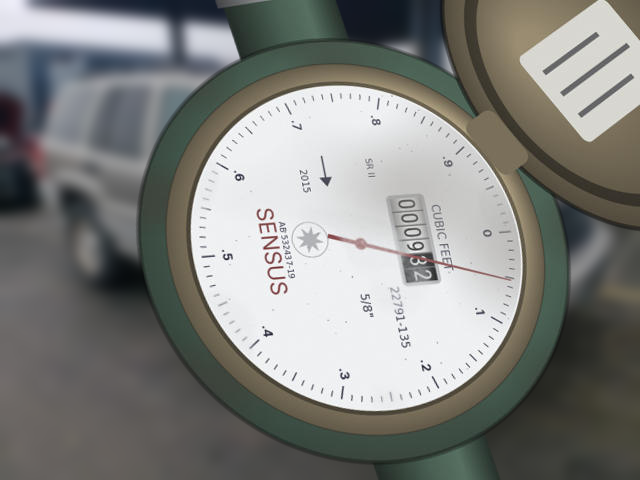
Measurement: 932.05,ft³
